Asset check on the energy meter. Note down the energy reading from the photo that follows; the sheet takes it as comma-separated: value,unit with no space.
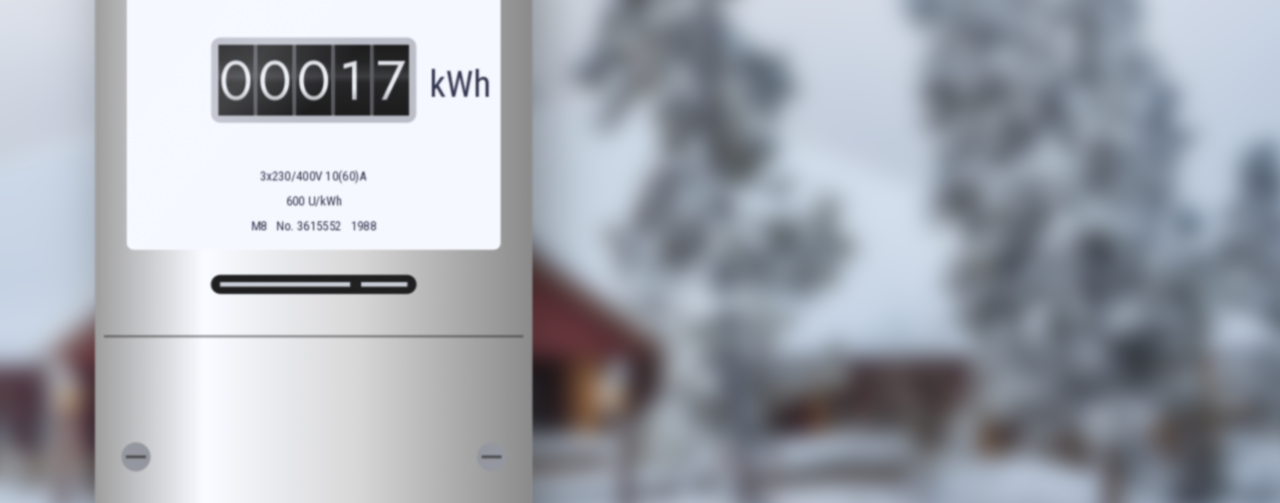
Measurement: 17,kWh
